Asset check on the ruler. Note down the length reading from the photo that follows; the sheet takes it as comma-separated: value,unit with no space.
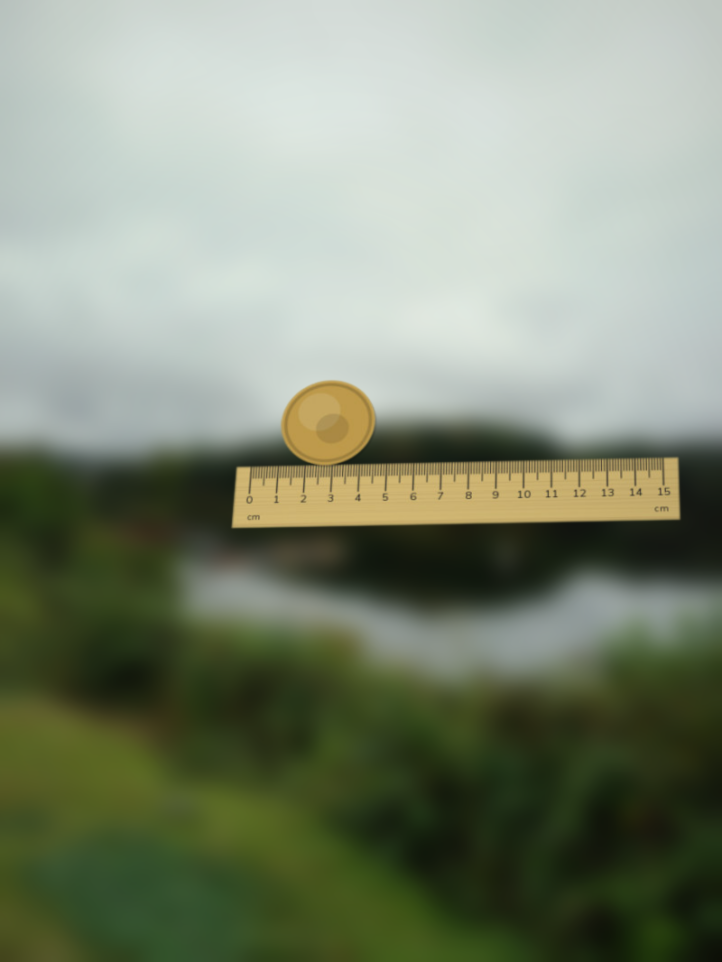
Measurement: 3.5,cm
